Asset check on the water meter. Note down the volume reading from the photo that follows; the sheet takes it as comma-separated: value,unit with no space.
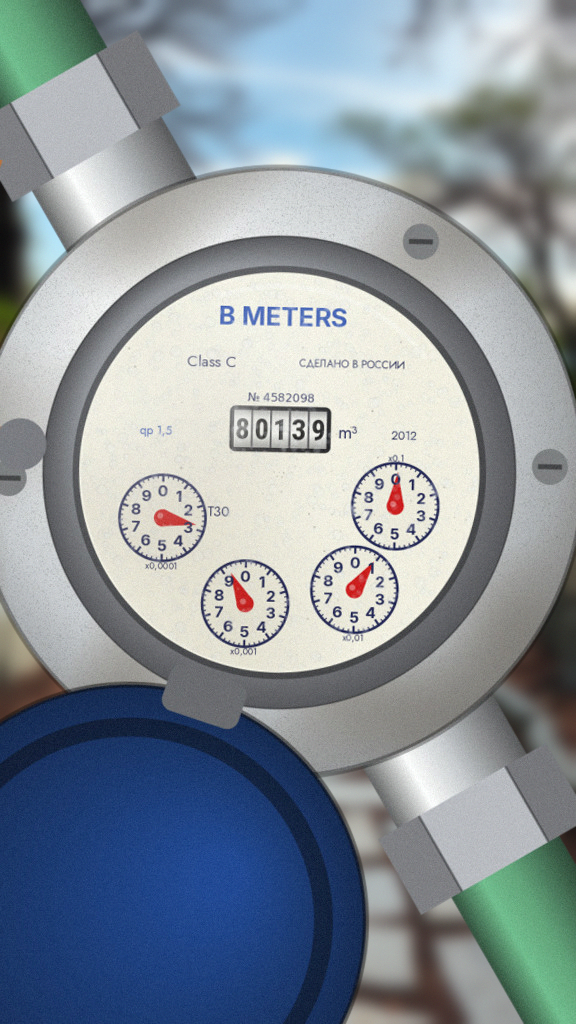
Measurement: 80139.0092,m³
